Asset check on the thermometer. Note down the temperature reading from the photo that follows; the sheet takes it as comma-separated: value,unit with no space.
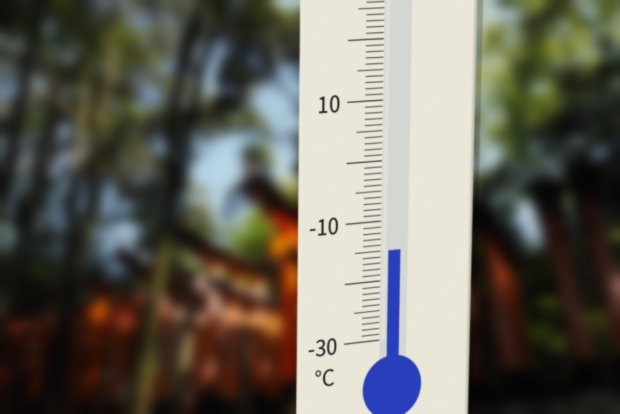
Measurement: -15,°C
